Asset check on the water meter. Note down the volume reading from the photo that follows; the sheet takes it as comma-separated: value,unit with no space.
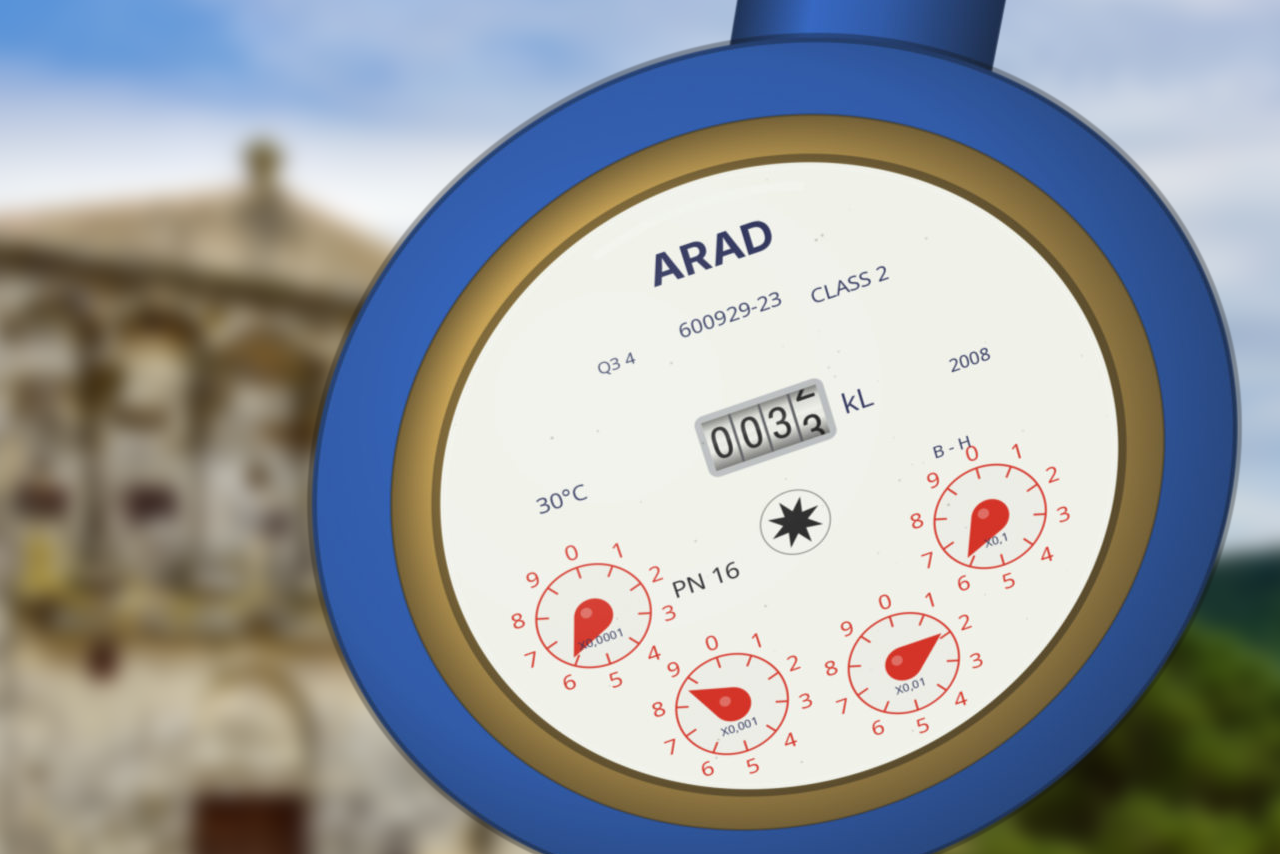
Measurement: 32.6186,kL
